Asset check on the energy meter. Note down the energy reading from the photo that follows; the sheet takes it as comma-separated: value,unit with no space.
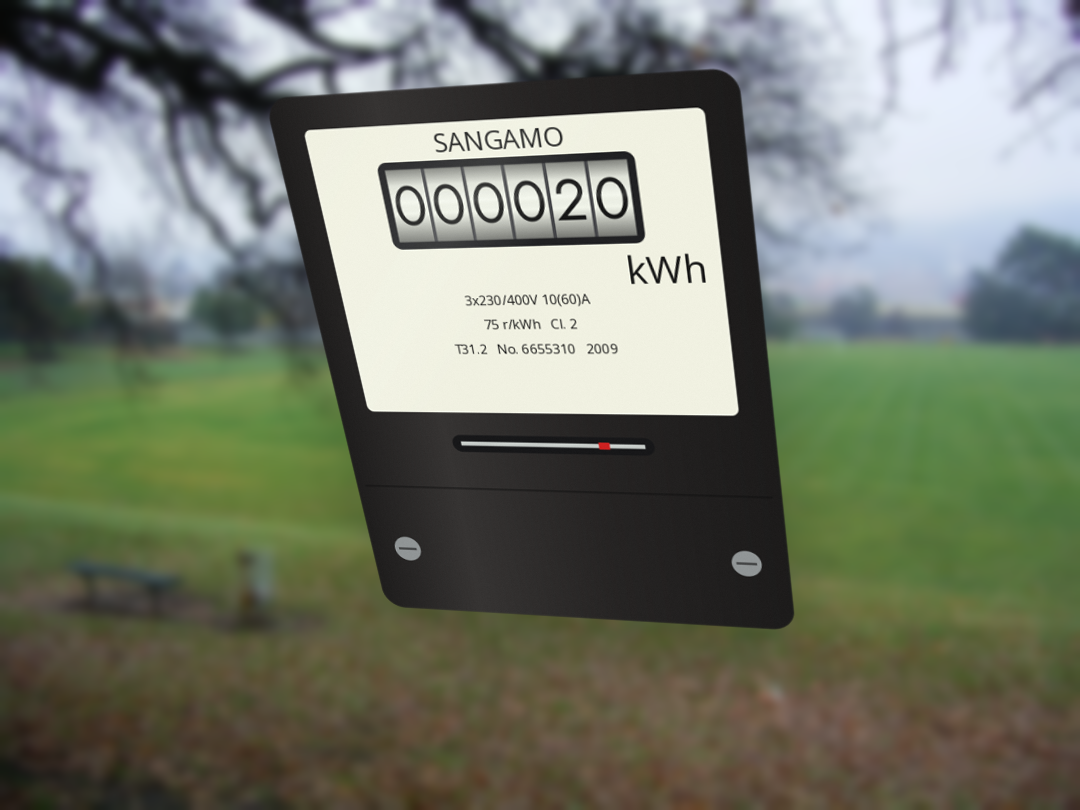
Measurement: 20,kWh
